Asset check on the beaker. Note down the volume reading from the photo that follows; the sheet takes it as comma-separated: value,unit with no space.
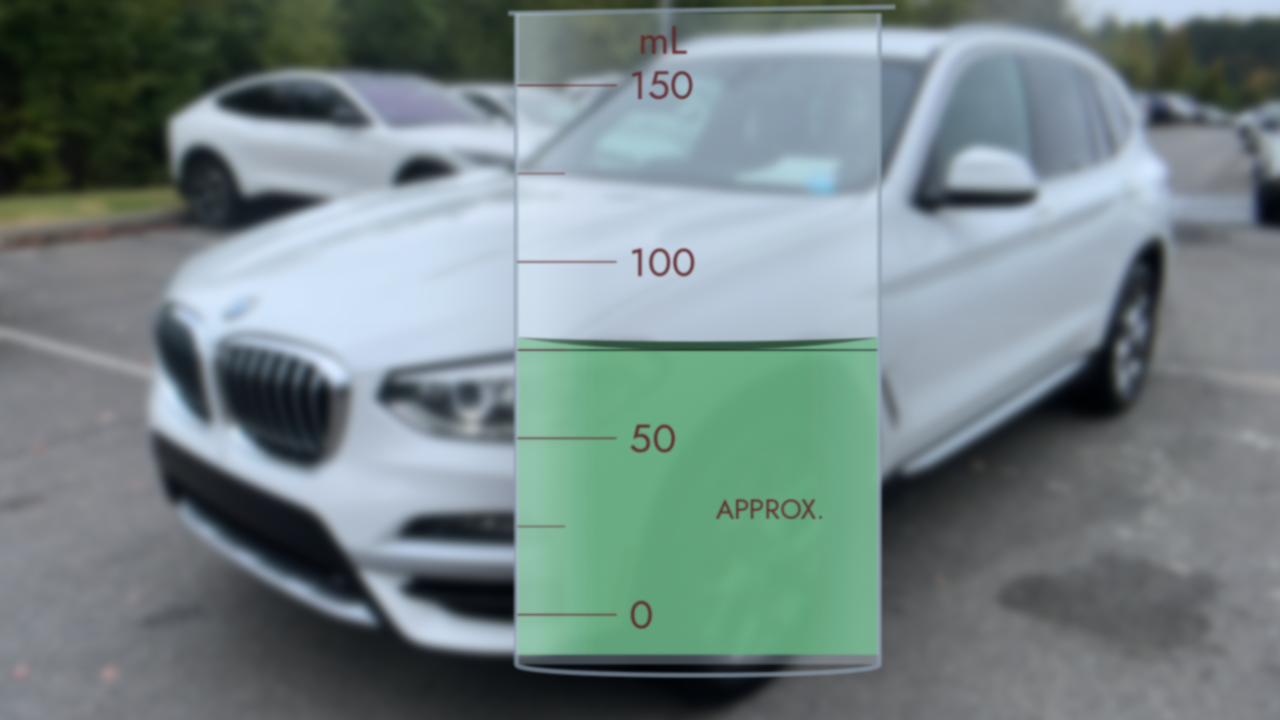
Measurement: 75,mL
